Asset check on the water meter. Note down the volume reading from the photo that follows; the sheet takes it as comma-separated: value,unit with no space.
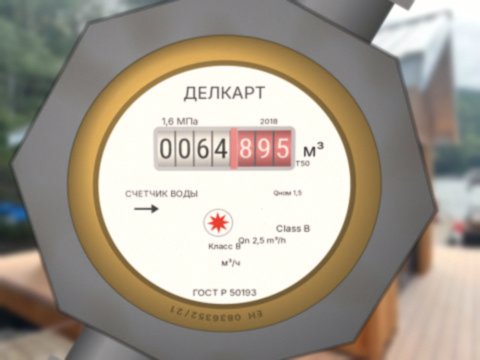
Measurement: 64.895,m³
